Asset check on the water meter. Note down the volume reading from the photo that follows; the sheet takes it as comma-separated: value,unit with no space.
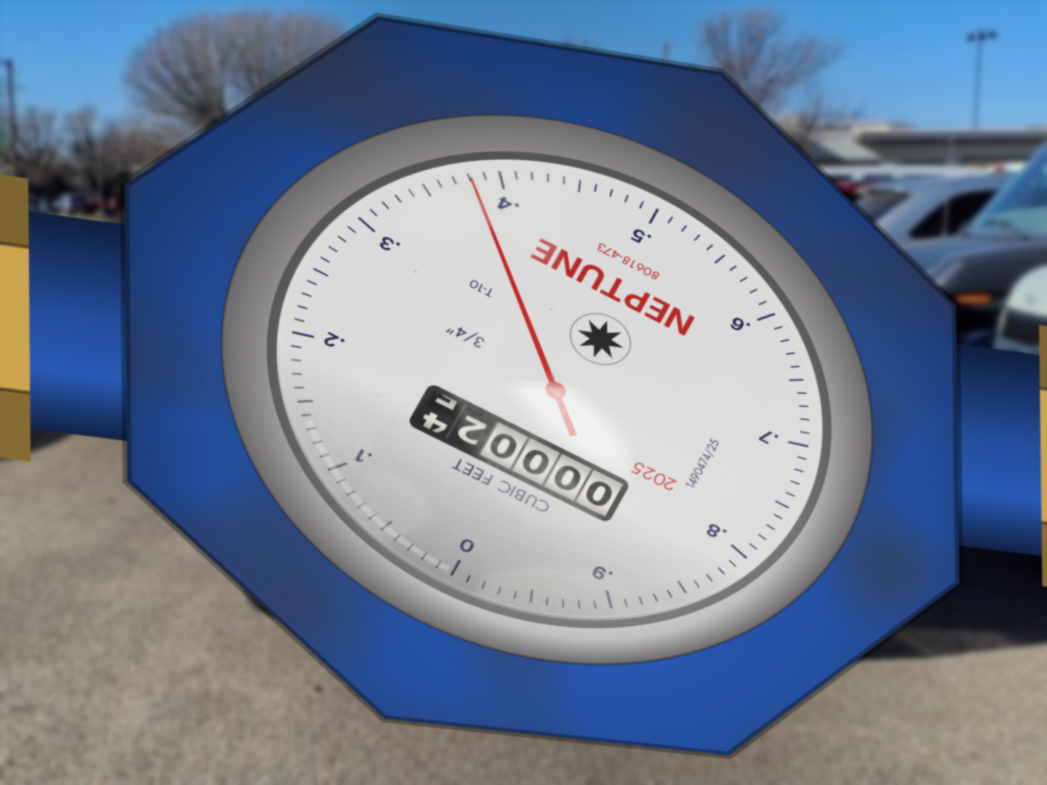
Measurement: 24.38,ft³
